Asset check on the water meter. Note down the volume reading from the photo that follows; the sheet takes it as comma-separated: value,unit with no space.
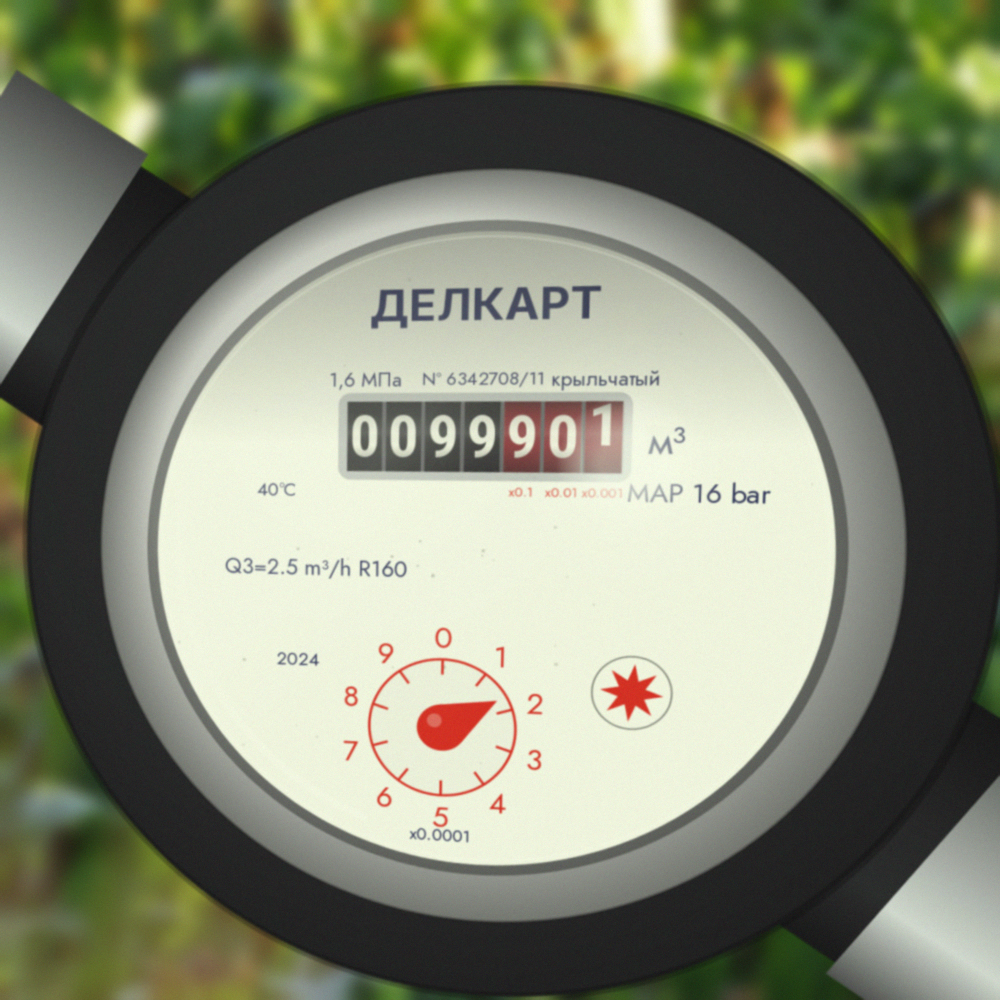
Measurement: 99.9011,m³
